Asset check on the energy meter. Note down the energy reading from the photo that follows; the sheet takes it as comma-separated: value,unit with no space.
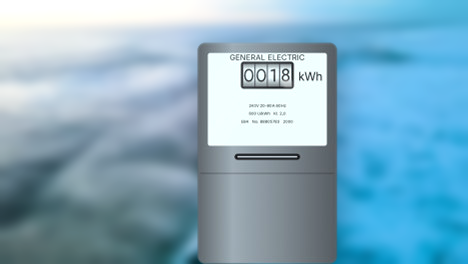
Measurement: 18,kWh
